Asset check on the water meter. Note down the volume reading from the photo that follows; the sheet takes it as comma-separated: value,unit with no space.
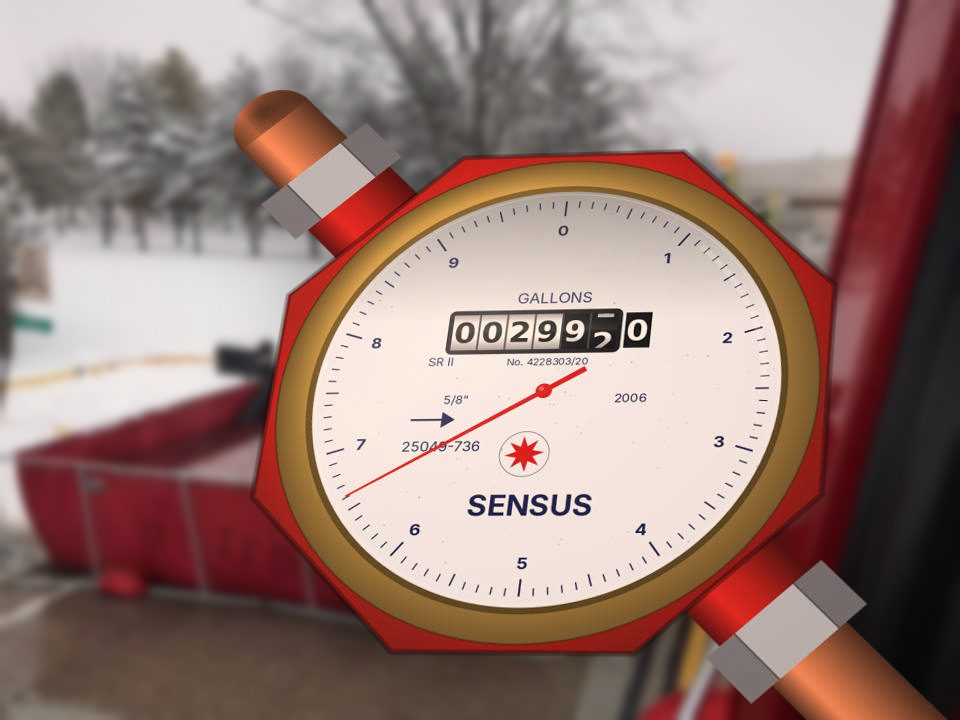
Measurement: 29916.6,gal
